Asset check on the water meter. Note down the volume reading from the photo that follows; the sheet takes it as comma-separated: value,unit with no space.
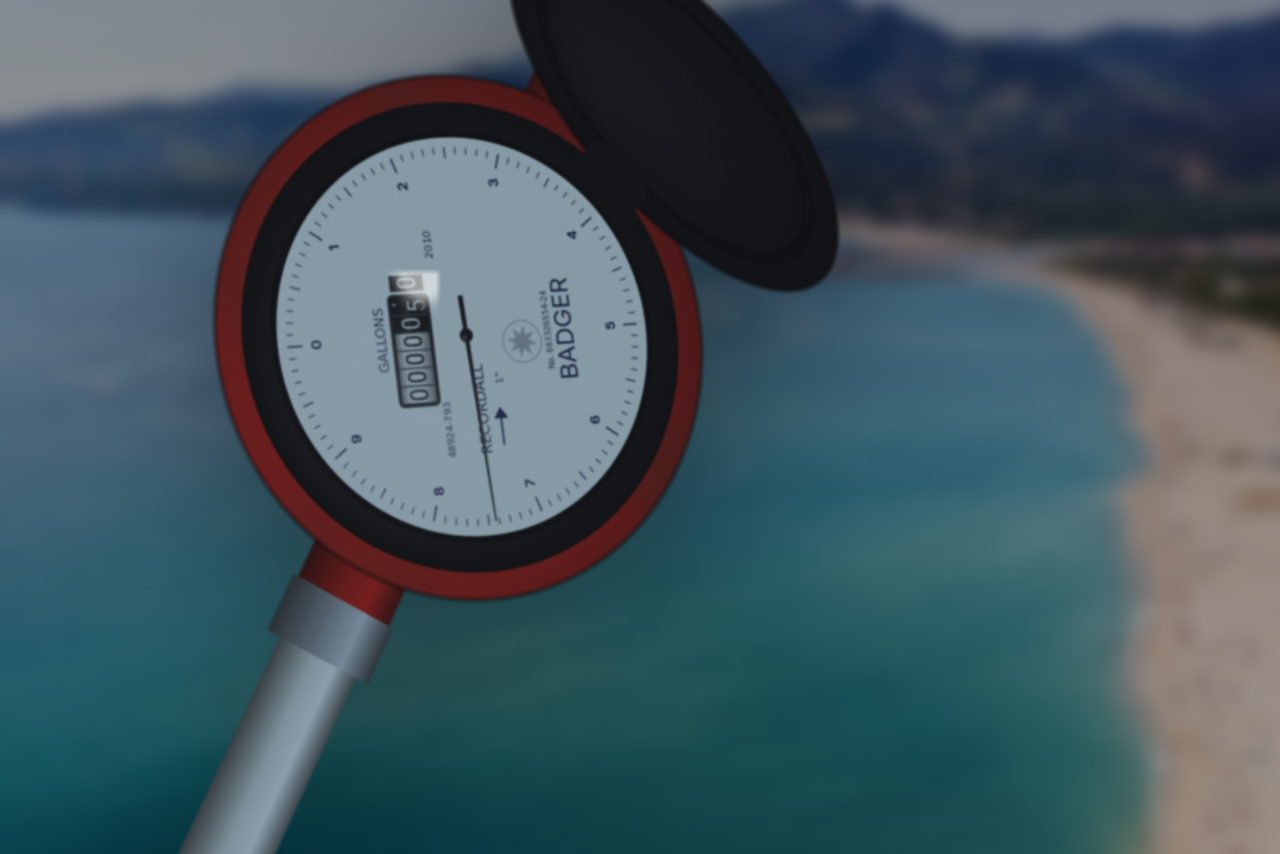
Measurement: 47.4,gal
